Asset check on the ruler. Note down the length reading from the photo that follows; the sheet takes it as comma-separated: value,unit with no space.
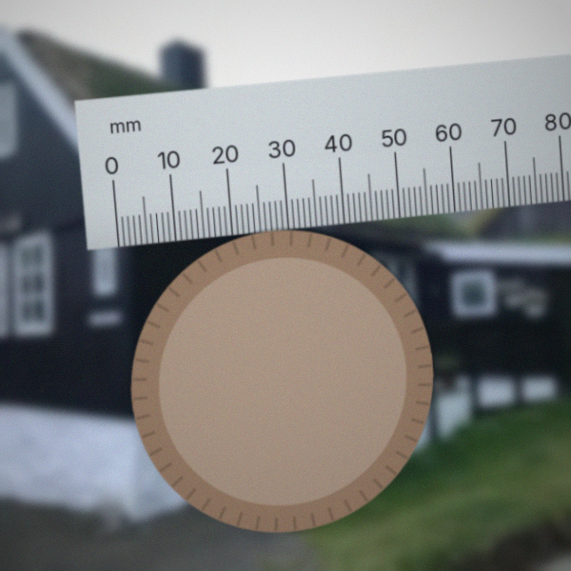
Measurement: 54,mm
